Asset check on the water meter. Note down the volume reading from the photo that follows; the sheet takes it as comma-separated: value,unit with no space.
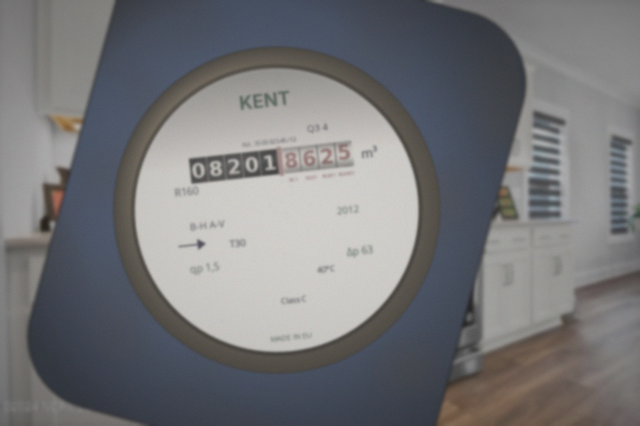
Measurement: 8201.8625,m³
